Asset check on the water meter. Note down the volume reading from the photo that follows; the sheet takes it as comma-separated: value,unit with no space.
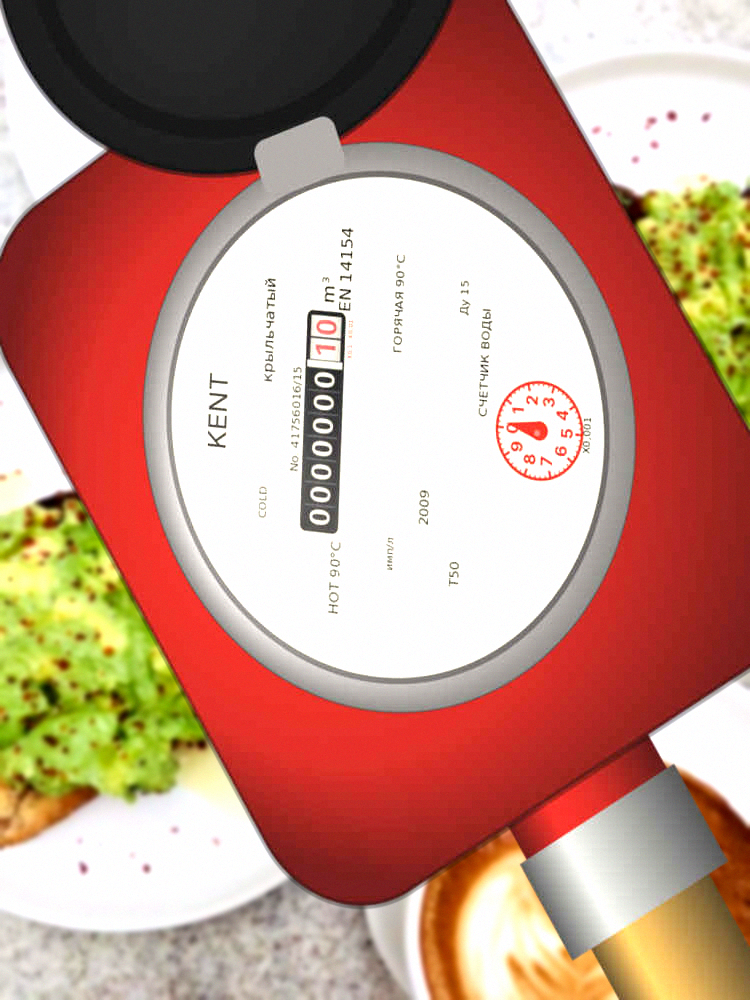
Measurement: 0.100,m³
